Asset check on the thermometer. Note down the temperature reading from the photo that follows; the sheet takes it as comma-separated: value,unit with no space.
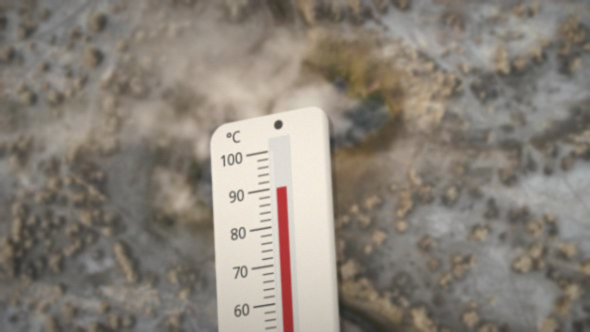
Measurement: 90,°C
